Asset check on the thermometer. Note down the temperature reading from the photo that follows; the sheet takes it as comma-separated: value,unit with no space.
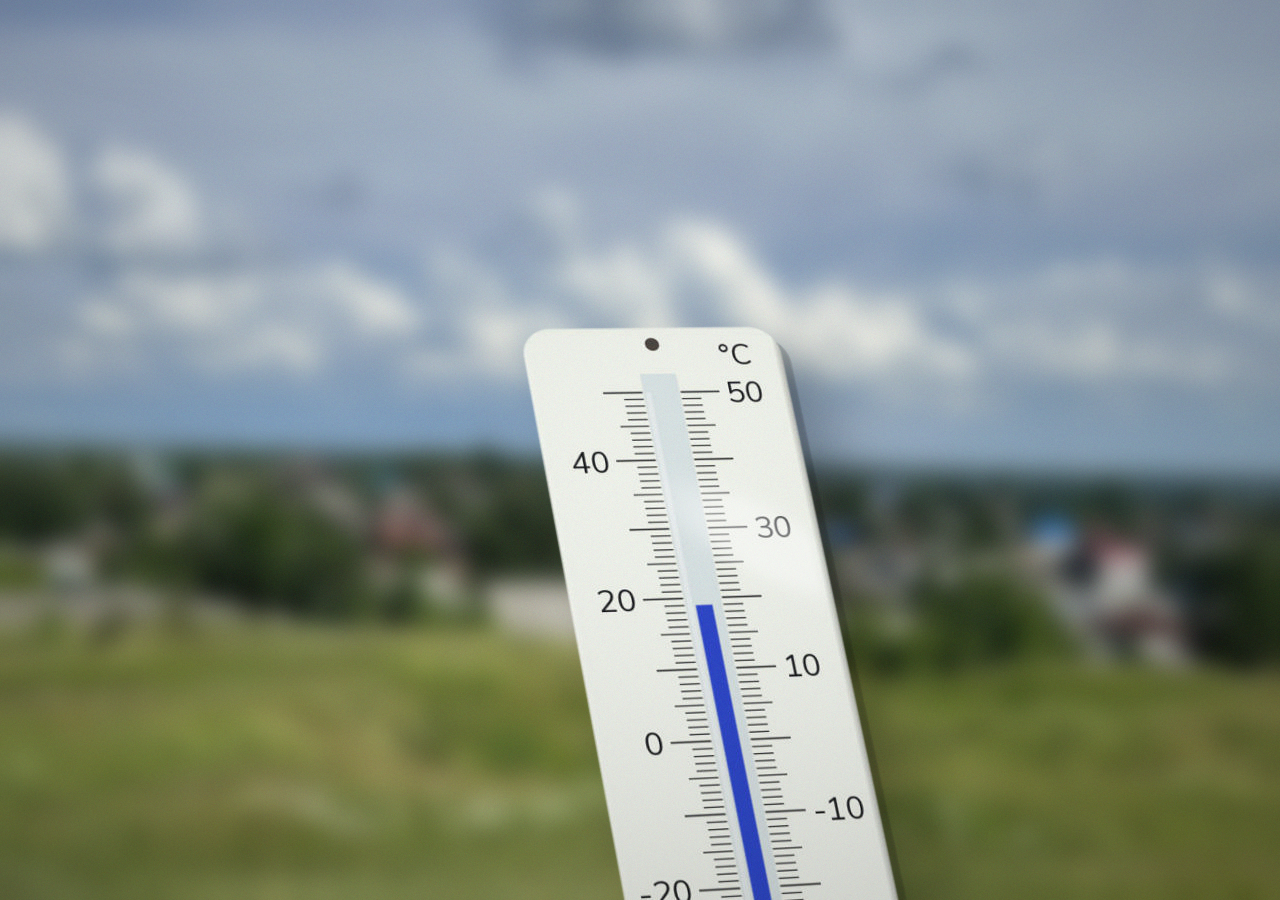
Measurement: 19,°C
